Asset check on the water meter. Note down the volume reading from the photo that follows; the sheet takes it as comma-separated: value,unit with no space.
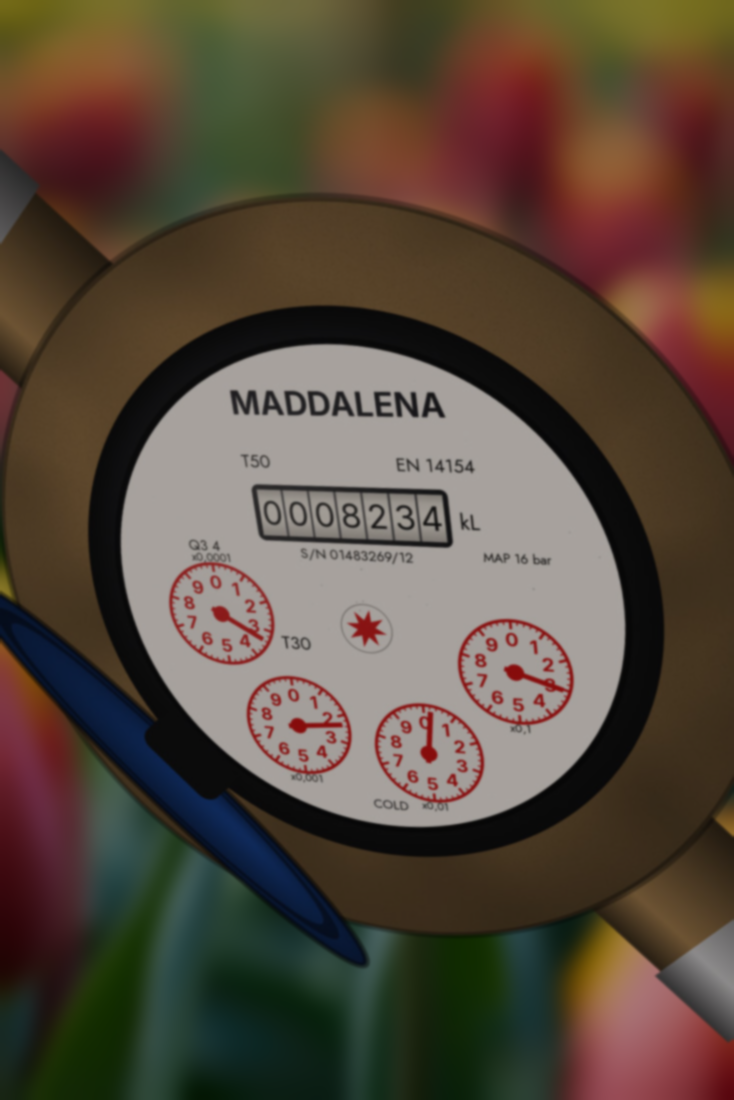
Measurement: 8234.3023,kL
